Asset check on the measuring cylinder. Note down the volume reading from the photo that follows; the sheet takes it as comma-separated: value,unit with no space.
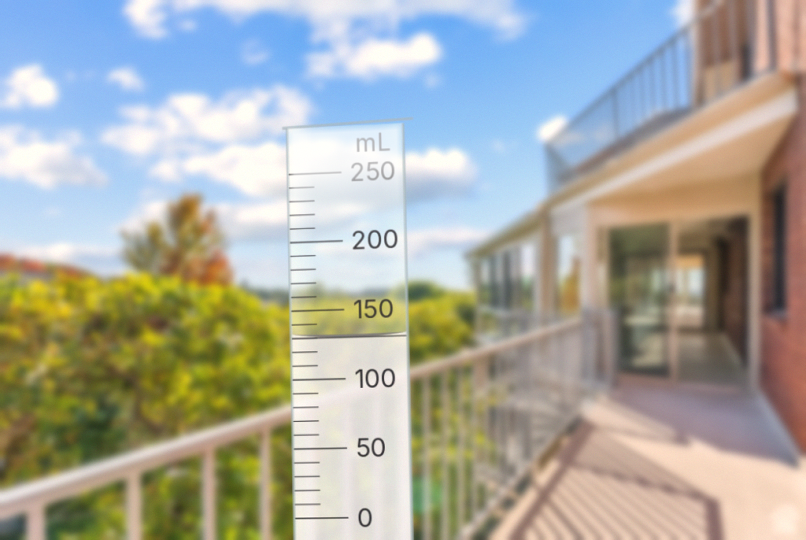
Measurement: 130,mL
